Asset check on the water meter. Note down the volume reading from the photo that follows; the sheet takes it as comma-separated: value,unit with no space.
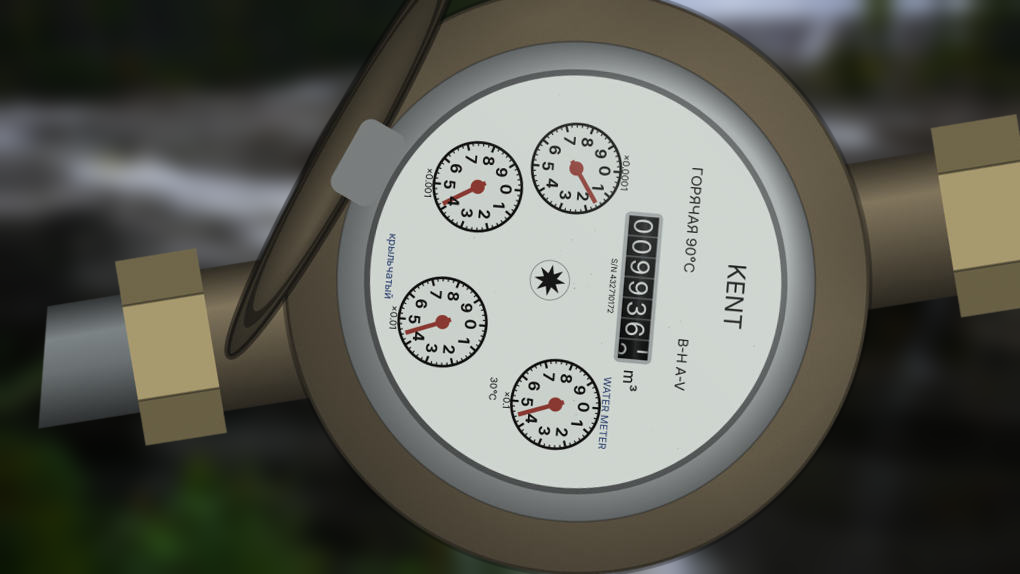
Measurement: 99361.4441,m³
